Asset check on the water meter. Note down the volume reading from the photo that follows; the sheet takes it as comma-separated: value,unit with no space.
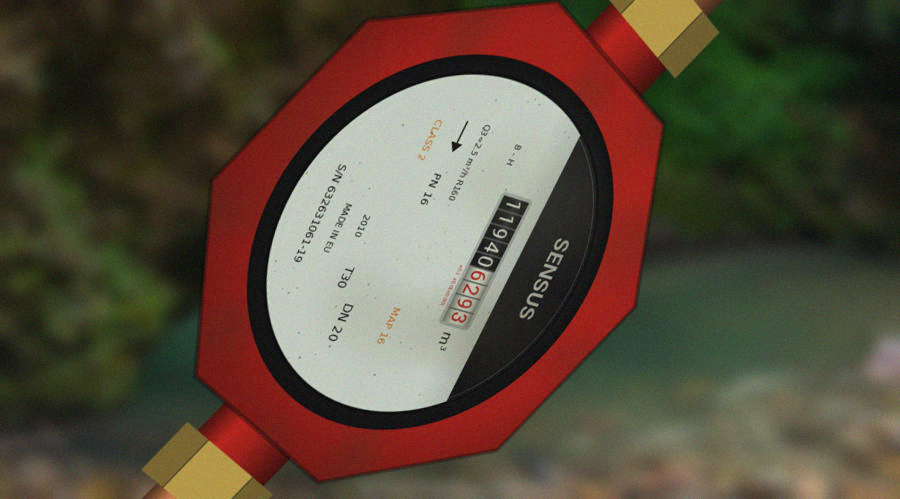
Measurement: 11940.6293,m³
